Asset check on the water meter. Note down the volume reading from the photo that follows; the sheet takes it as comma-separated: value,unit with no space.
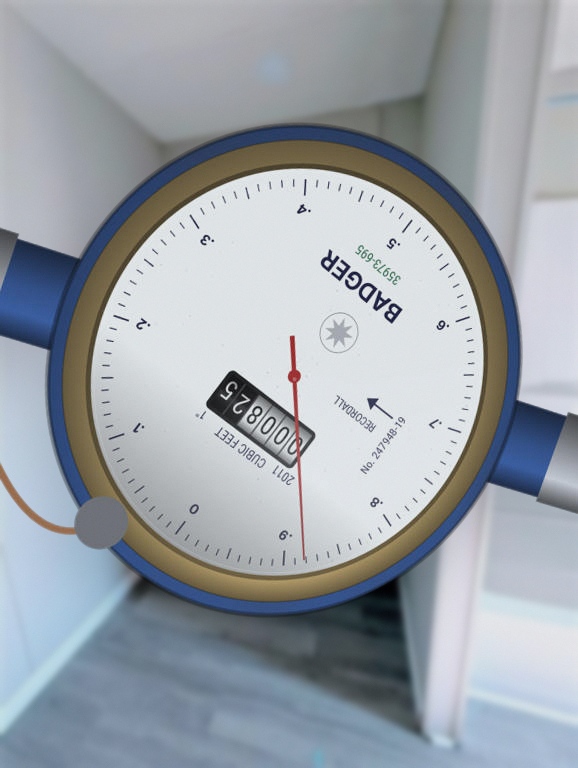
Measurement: 824.88,ft³
